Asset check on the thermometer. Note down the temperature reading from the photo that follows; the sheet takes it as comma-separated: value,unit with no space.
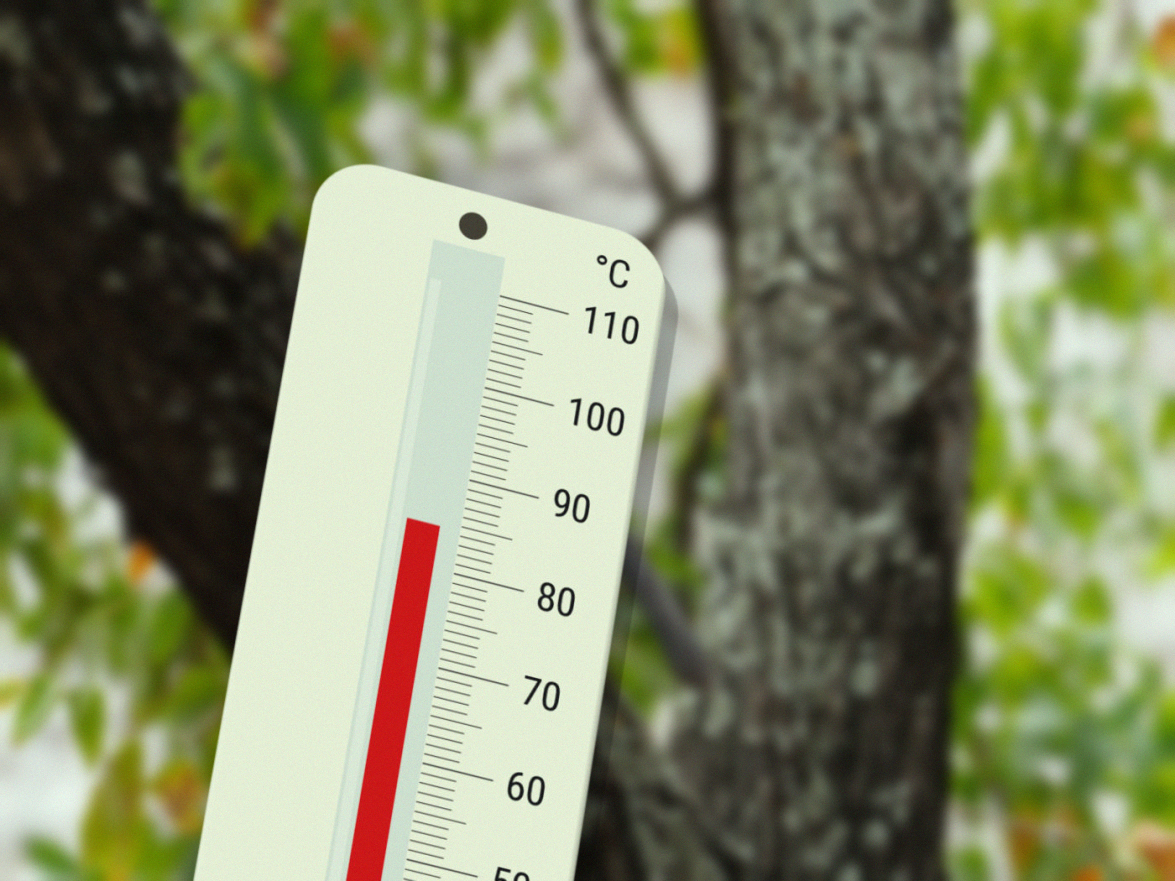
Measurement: 84.5,°C
